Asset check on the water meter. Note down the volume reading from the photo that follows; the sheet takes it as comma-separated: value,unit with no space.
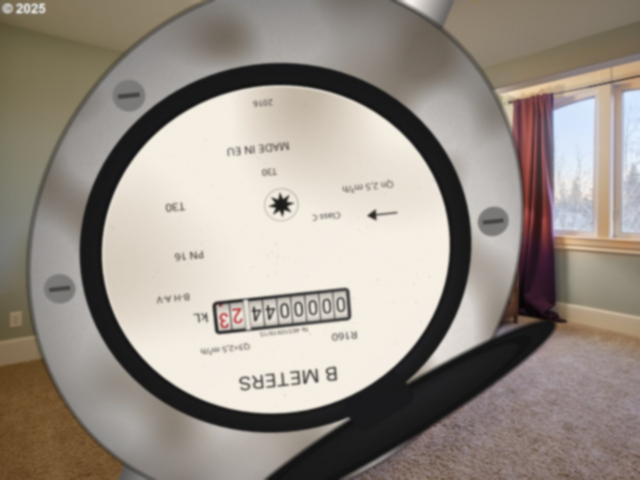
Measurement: 44.23,kL
